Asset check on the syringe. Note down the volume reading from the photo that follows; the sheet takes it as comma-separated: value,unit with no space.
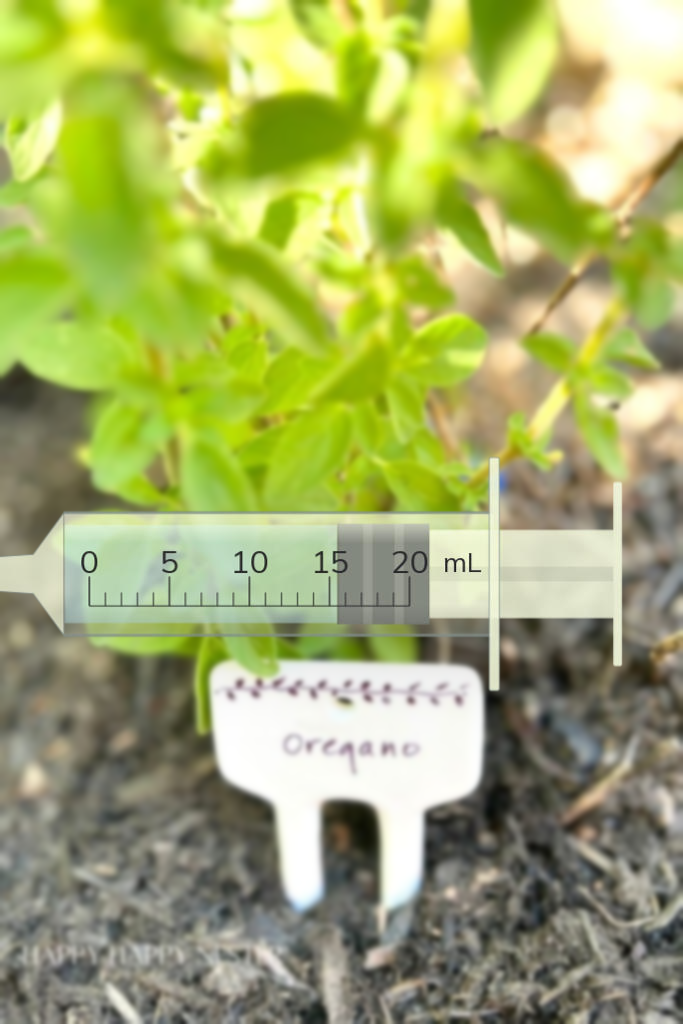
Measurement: 15.5,mL
